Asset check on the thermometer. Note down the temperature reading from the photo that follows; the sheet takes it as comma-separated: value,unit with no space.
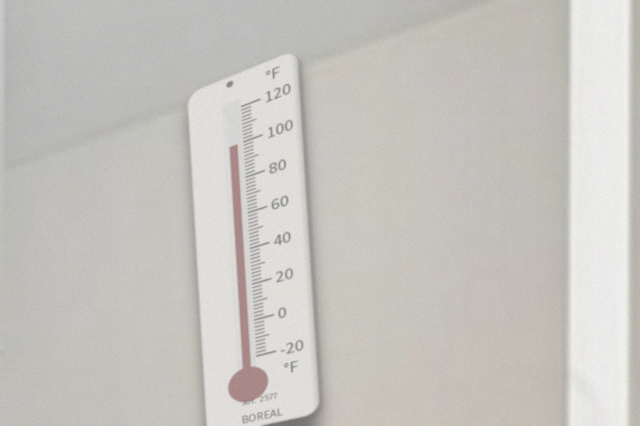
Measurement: 100,°F
